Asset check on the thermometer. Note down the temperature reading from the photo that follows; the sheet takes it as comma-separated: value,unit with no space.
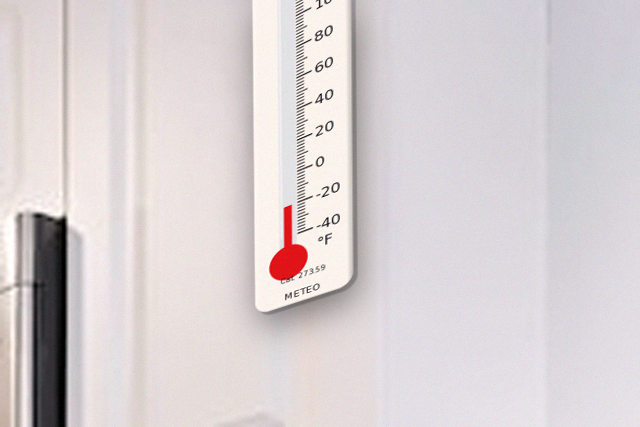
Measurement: -20,°F
